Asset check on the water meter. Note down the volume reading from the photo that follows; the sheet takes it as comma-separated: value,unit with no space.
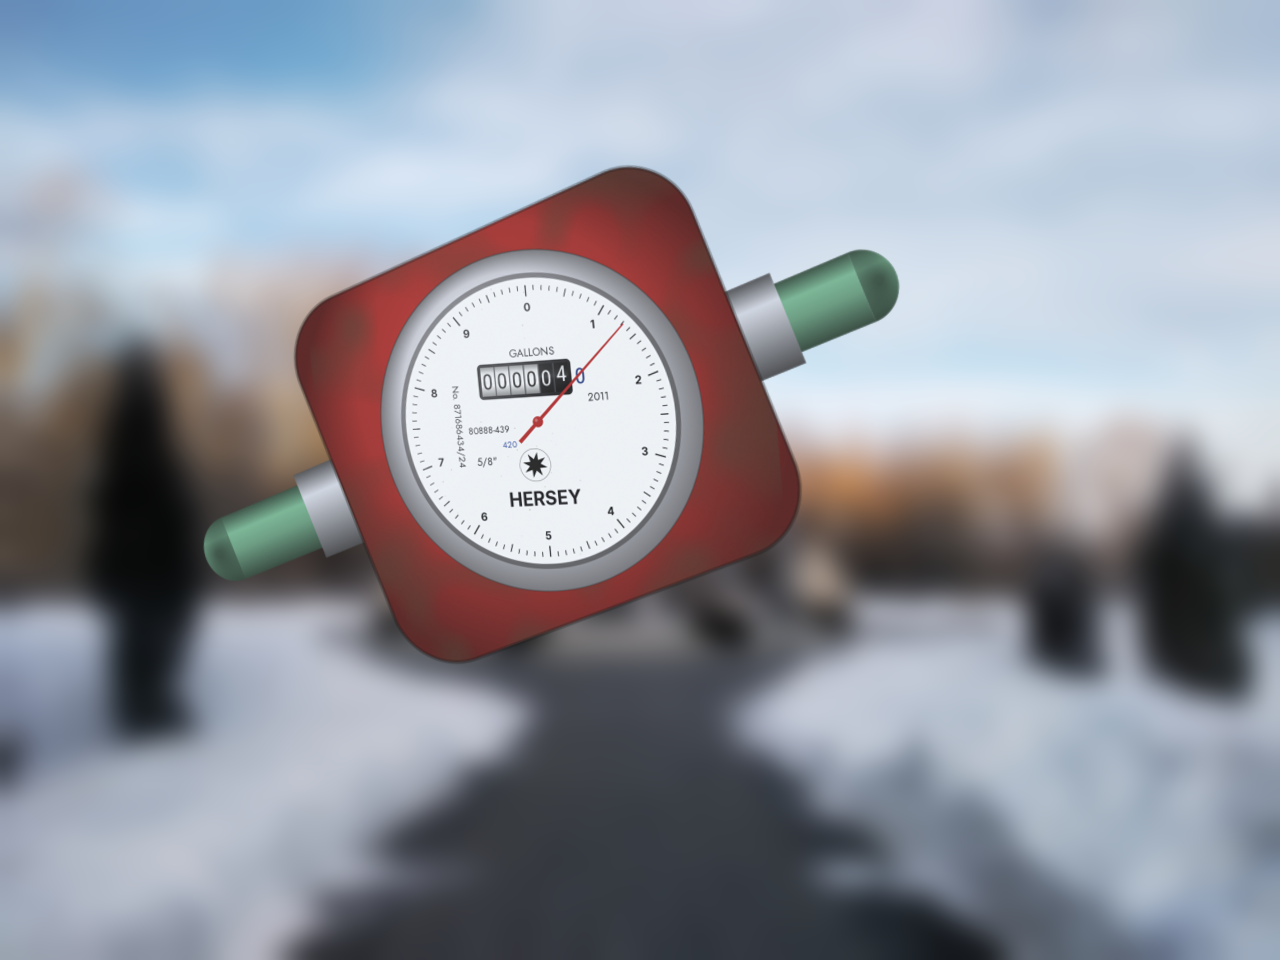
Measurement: 41.3,gal
